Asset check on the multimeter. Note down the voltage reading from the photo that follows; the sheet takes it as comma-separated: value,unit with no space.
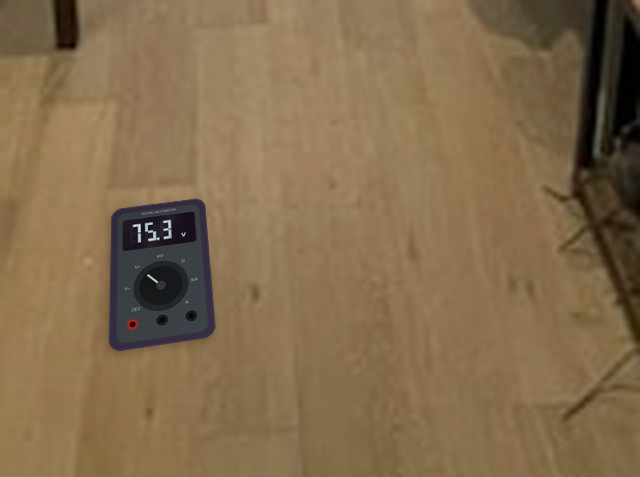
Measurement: 75.3,V
